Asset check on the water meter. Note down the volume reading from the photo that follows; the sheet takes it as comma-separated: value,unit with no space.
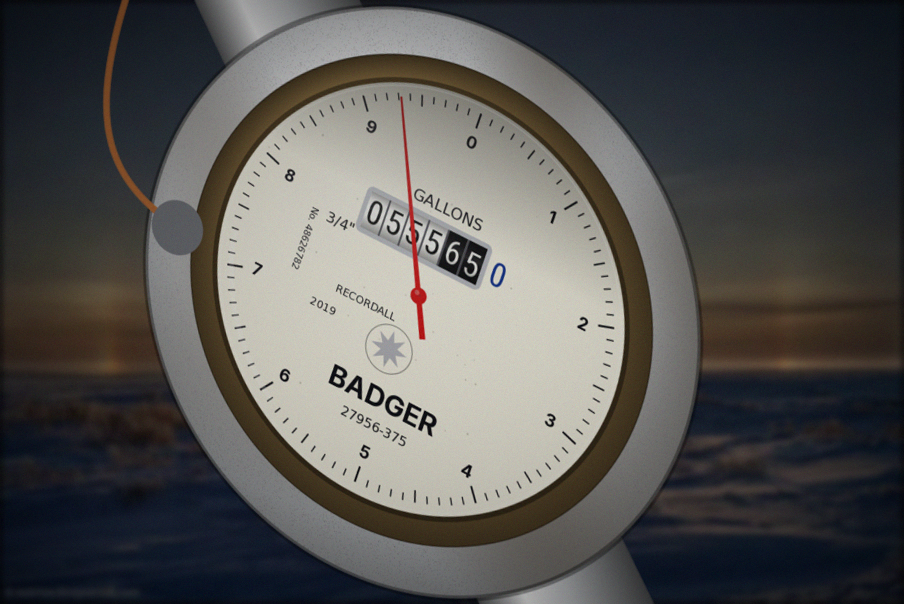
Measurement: 555649.3,gal
